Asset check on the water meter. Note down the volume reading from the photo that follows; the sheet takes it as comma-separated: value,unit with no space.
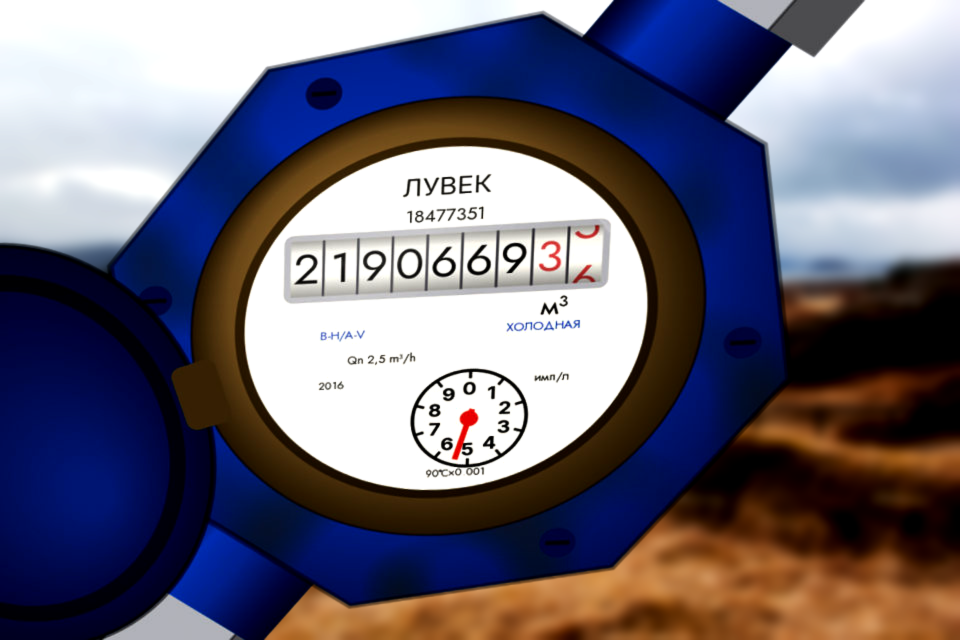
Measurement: 2190669.355,m³
